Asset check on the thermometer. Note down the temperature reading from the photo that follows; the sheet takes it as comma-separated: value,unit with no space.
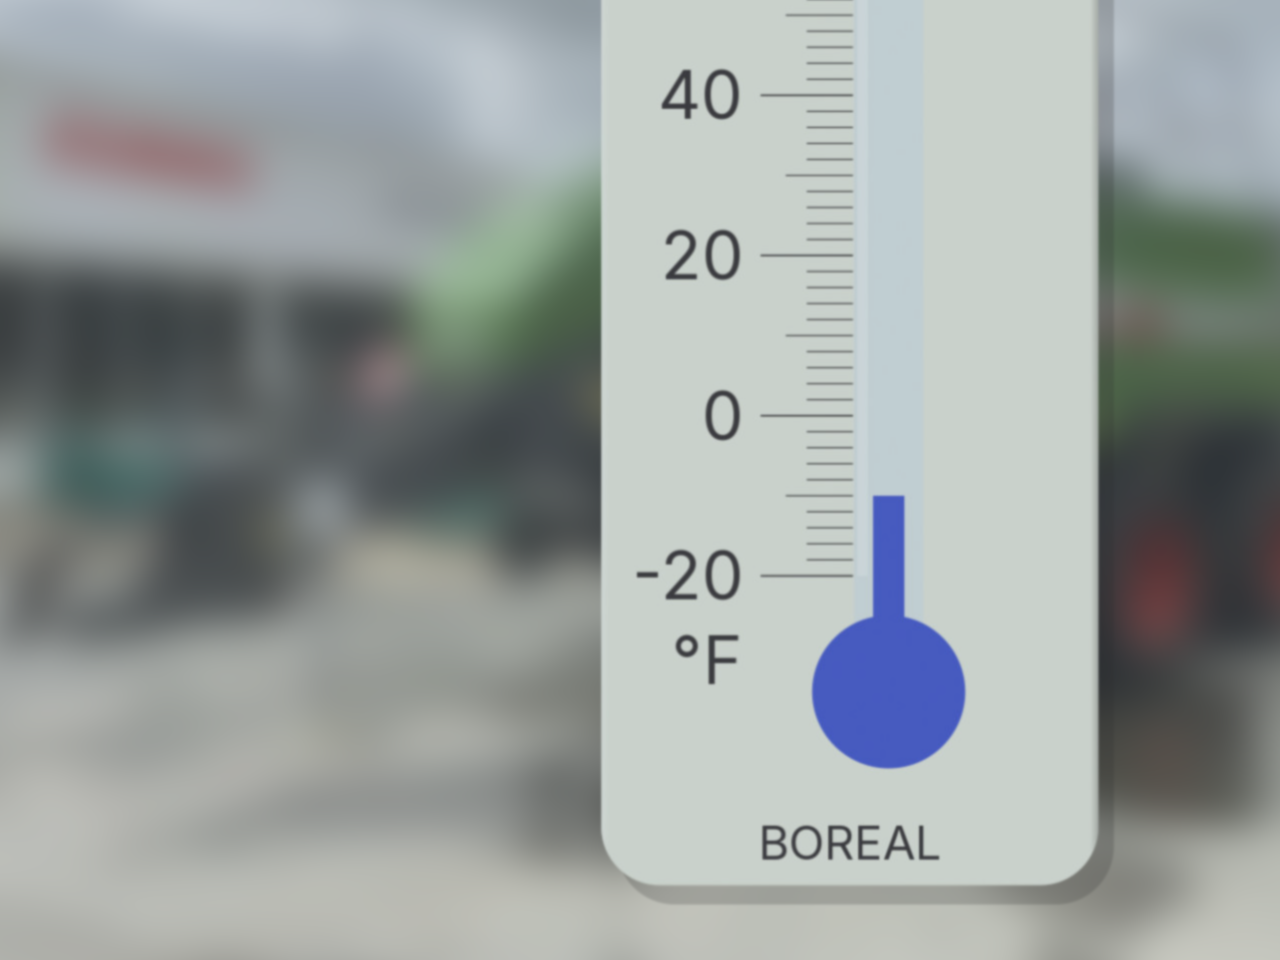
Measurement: -10,°F
